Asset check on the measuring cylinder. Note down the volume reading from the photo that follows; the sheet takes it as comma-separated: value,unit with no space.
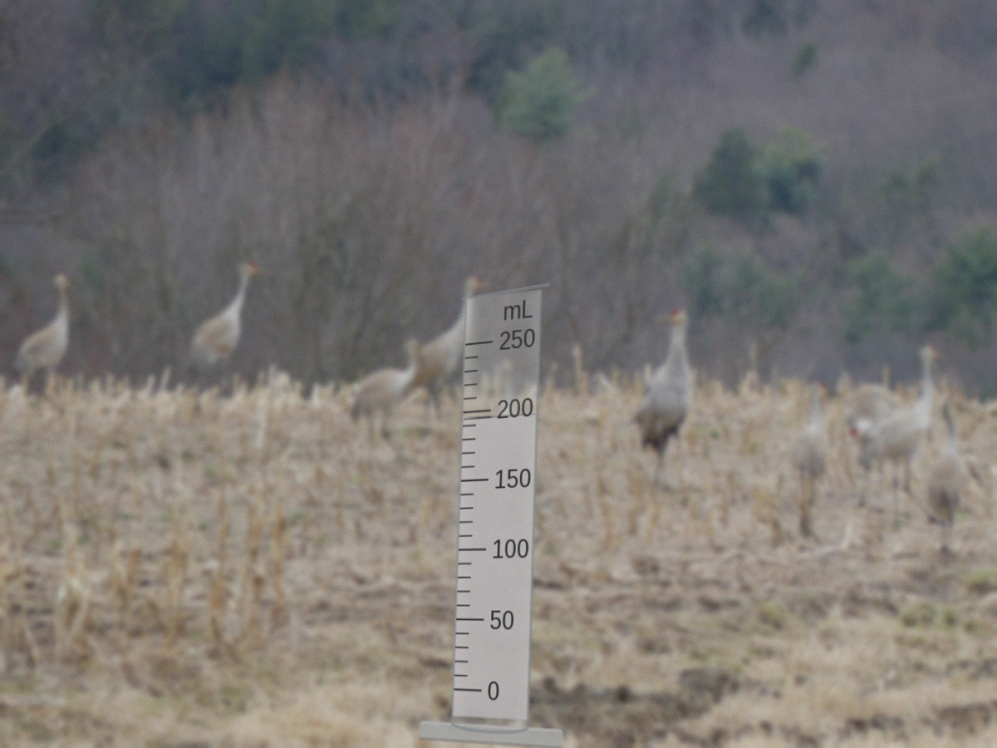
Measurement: 195,mL
